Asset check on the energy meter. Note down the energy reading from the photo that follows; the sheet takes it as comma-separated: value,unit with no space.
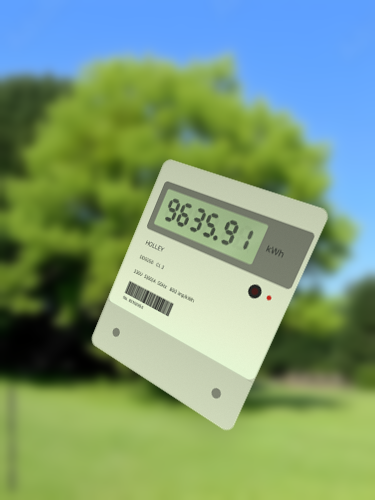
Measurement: 9635.91,kWh
